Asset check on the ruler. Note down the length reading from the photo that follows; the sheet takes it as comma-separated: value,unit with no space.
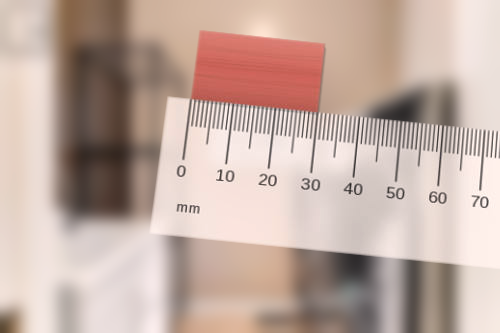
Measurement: 30,mm
